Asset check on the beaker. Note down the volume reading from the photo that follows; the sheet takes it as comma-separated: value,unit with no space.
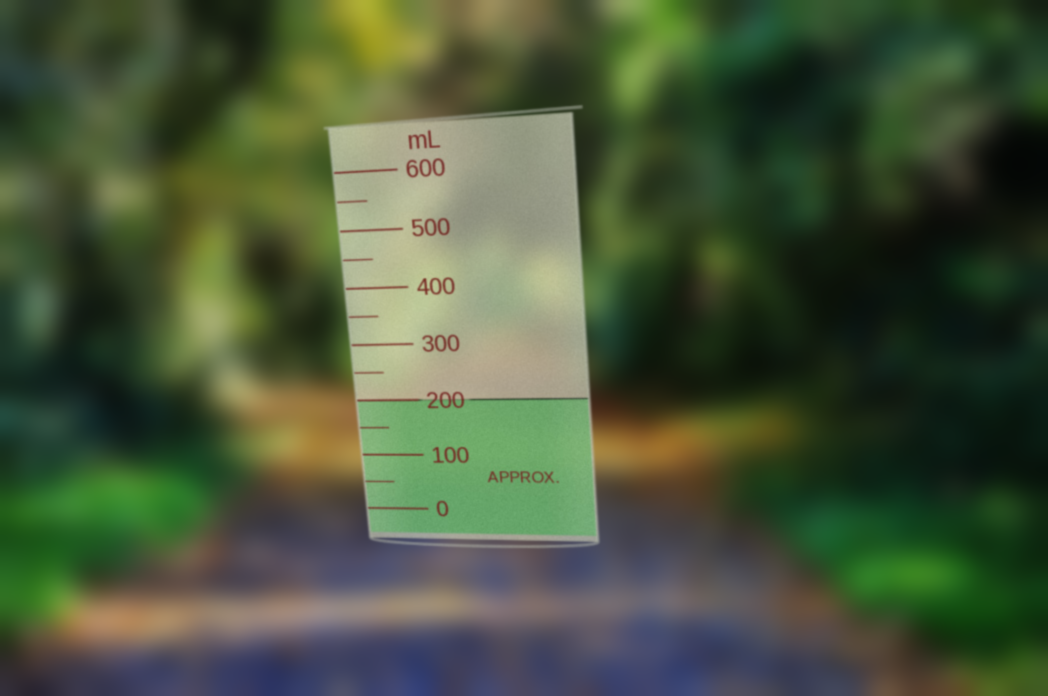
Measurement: 200,mL
